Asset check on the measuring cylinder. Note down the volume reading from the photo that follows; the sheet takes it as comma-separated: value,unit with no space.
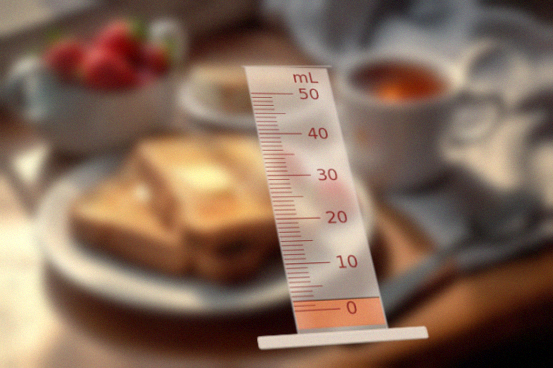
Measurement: 2,mL
